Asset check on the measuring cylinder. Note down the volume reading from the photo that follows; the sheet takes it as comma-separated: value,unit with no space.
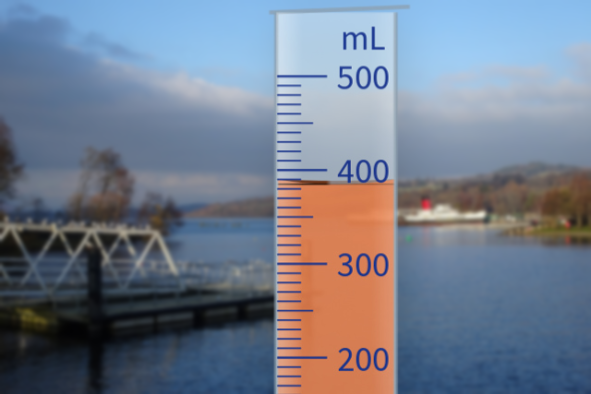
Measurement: 385,mL
